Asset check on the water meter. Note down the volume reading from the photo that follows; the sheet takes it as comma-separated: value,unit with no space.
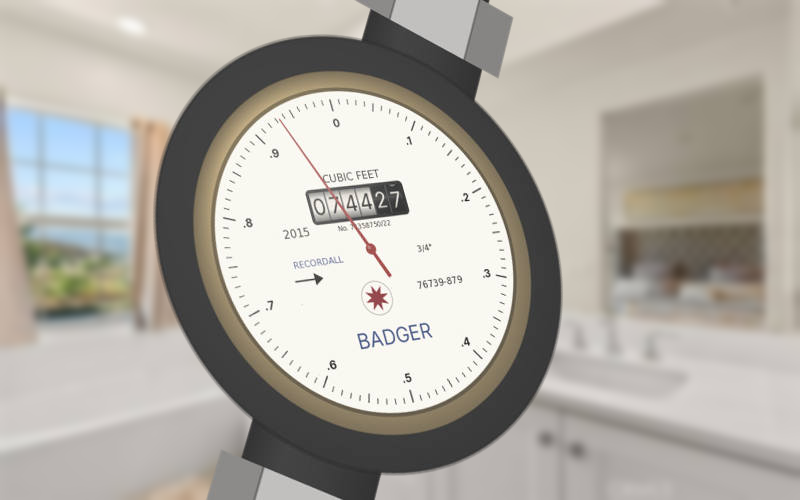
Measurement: 74426.93,ft³
